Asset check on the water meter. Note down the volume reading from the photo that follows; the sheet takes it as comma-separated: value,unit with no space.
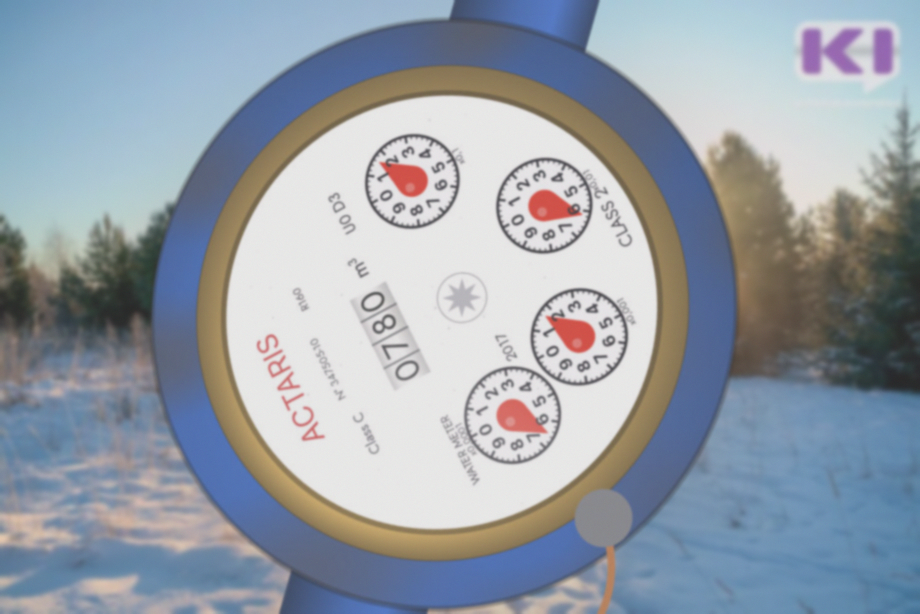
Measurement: 780.1616,m³
